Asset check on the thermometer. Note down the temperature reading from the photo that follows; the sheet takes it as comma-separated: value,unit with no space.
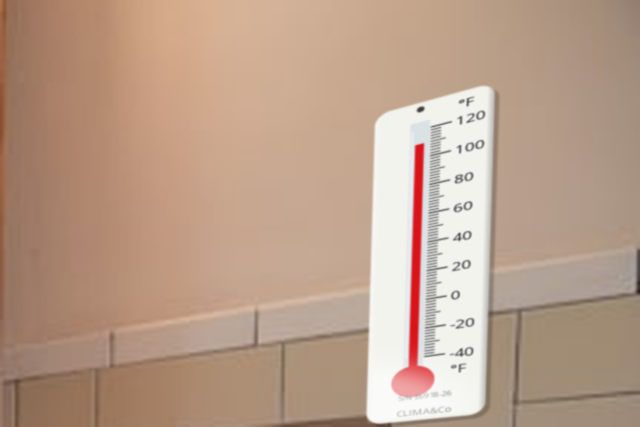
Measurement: 110,°F
